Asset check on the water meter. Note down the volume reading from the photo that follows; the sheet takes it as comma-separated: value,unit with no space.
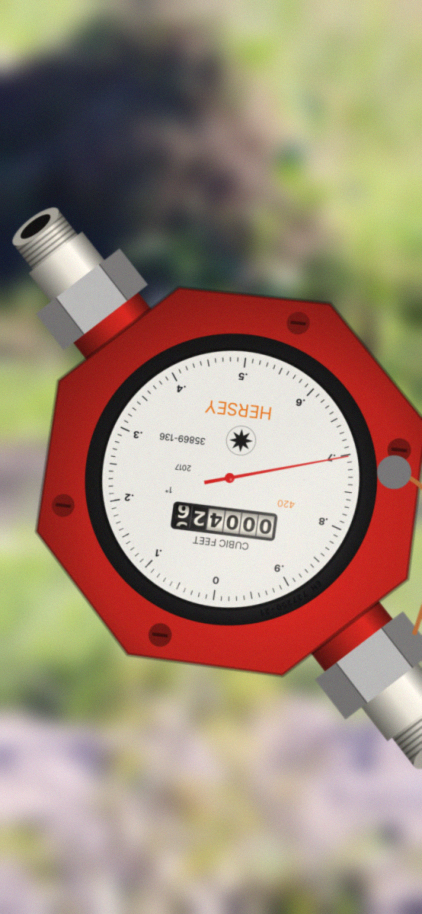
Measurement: 425.70,ft³
